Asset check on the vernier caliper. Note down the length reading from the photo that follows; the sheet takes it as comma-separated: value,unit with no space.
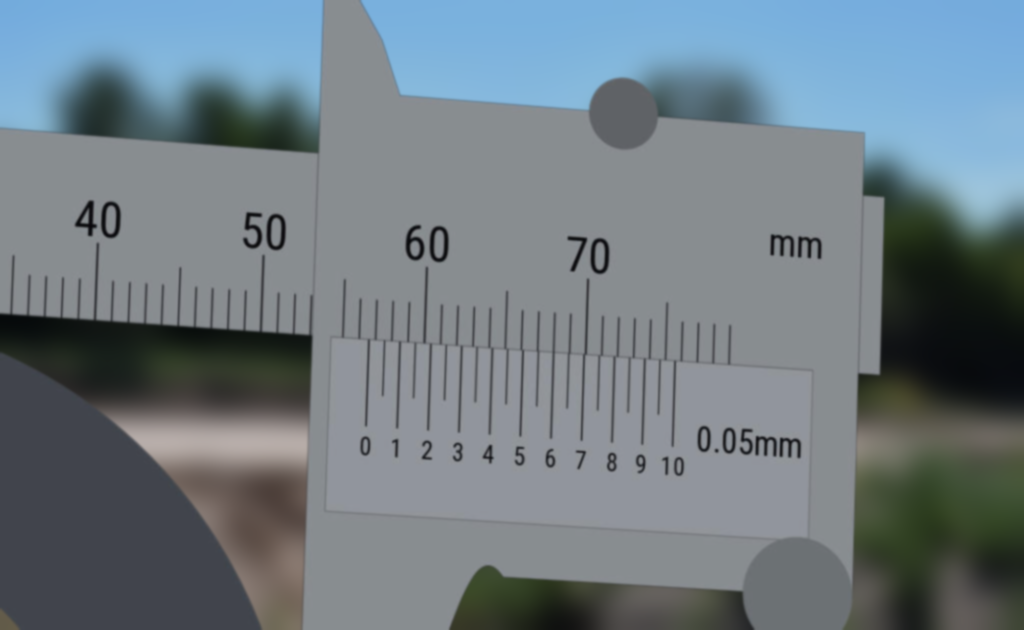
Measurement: 56.6,mm
